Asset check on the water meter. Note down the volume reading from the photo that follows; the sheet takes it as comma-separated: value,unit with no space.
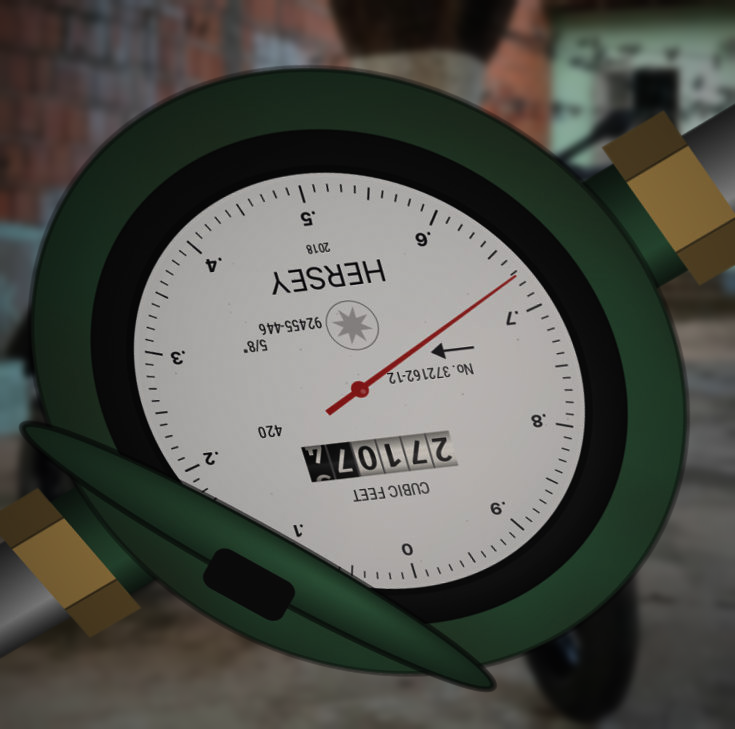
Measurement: 271073.67,ft³
